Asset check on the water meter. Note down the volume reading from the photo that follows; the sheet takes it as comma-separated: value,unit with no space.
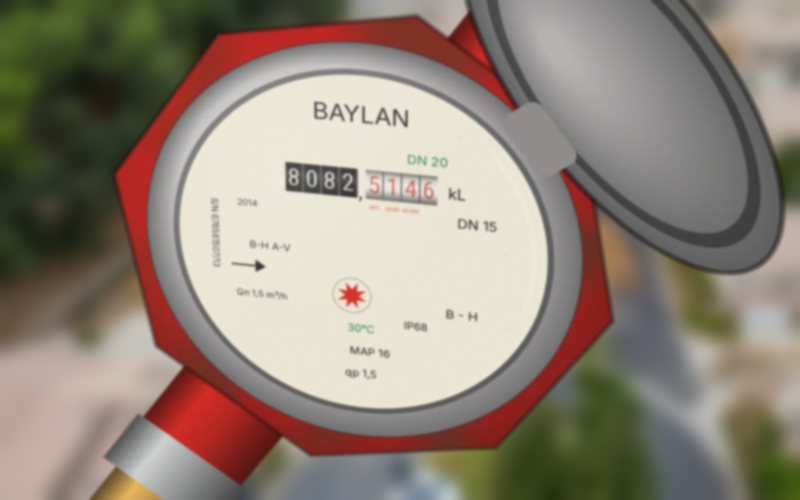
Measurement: 8082.5146,kL
